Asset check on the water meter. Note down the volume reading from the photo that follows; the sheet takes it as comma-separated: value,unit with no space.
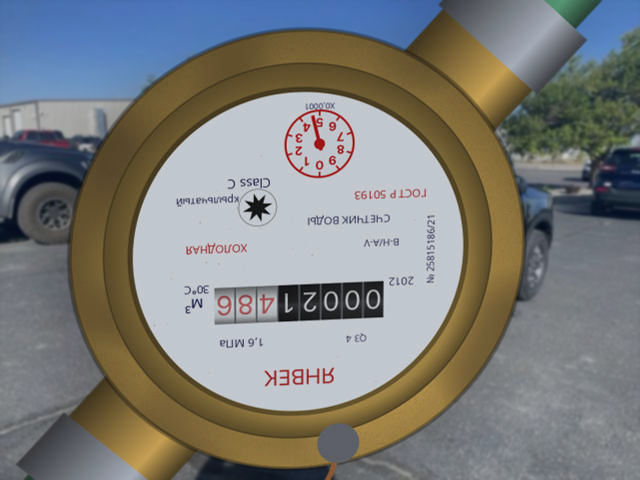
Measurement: 21.4864,m³
